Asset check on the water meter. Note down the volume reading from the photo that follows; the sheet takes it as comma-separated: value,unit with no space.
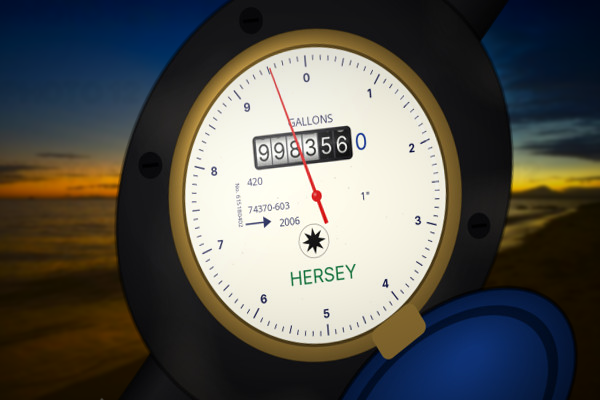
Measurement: 9983559.5,gal
